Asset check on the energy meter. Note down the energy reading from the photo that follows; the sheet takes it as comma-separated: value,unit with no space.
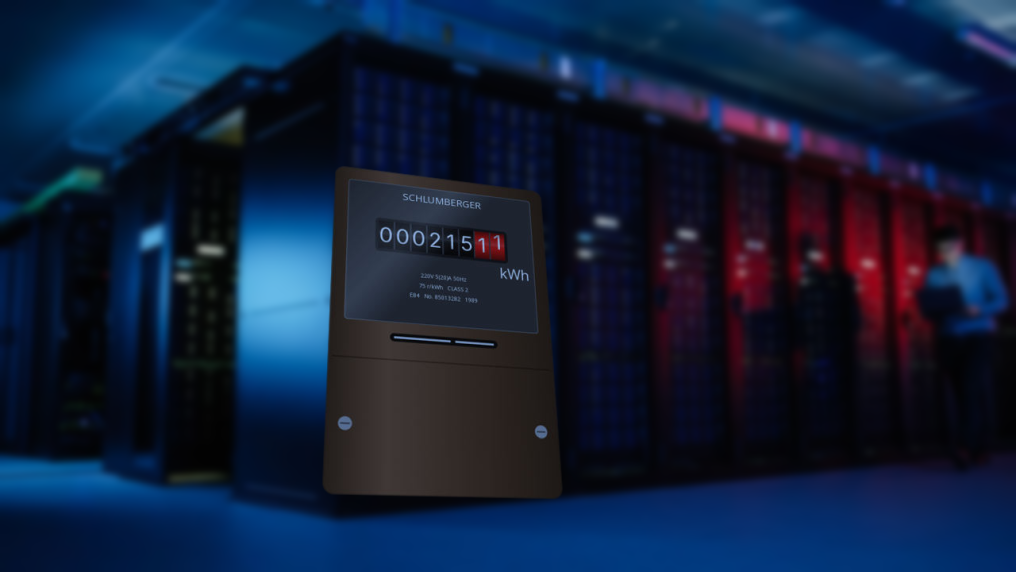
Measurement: 215.11,kWh
